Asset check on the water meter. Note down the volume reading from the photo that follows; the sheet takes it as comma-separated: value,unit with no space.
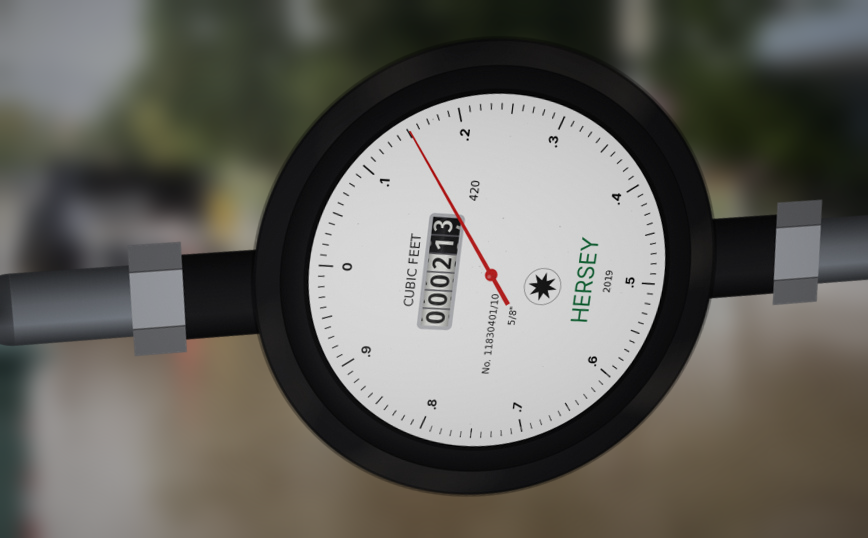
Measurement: 213.15,ft³
